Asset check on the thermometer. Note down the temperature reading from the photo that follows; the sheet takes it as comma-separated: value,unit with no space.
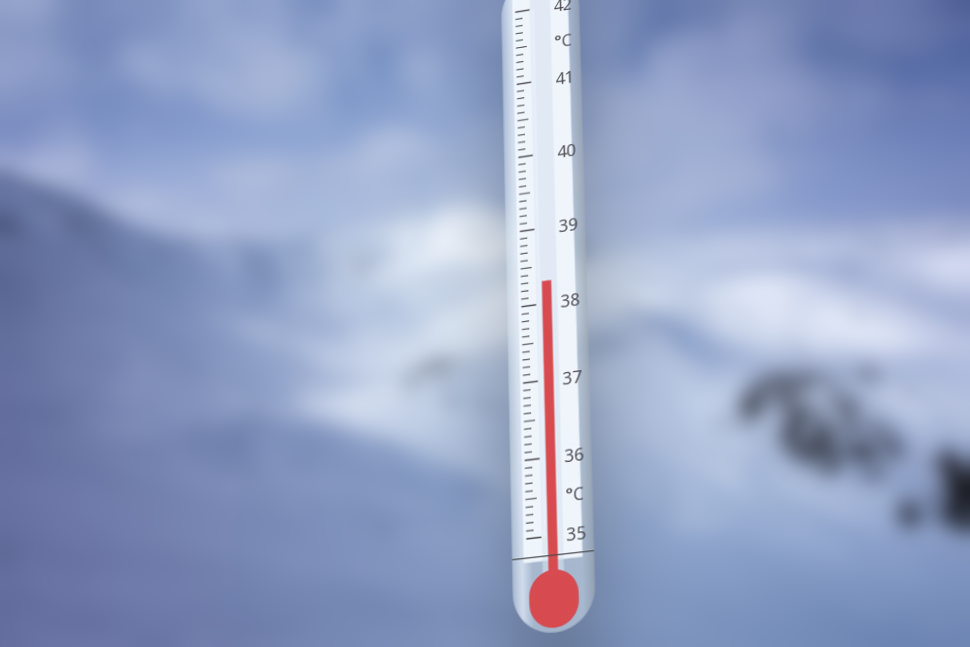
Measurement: 38.3,°C
